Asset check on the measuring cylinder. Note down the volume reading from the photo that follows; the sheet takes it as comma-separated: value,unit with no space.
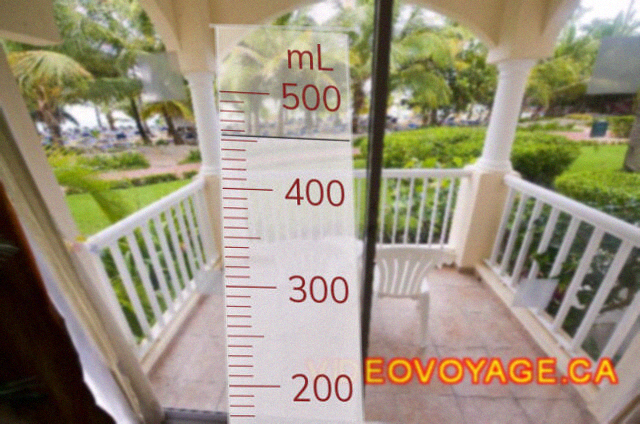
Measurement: 455,mL
